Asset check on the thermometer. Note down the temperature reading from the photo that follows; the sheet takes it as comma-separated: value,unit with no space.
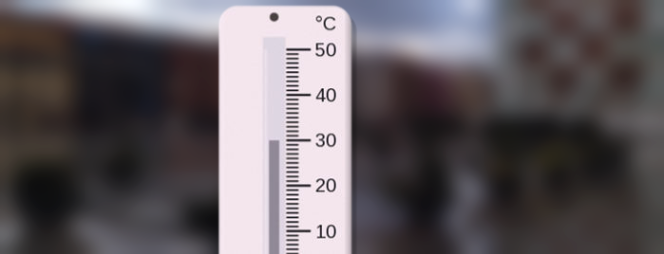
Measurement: 30,°C
